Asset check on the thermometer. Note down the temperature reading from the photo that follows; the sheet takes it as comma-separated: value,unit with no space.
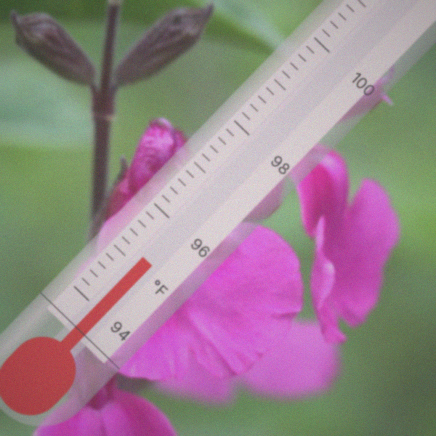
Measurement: 95.2,°F
